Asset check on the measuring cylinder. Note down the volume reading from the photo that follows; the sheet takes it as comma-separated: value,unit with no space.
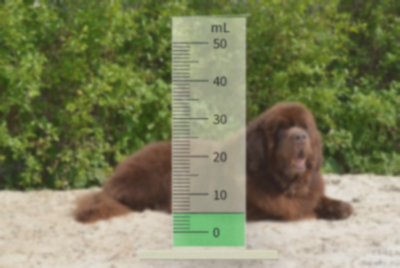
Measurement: 5,mL
